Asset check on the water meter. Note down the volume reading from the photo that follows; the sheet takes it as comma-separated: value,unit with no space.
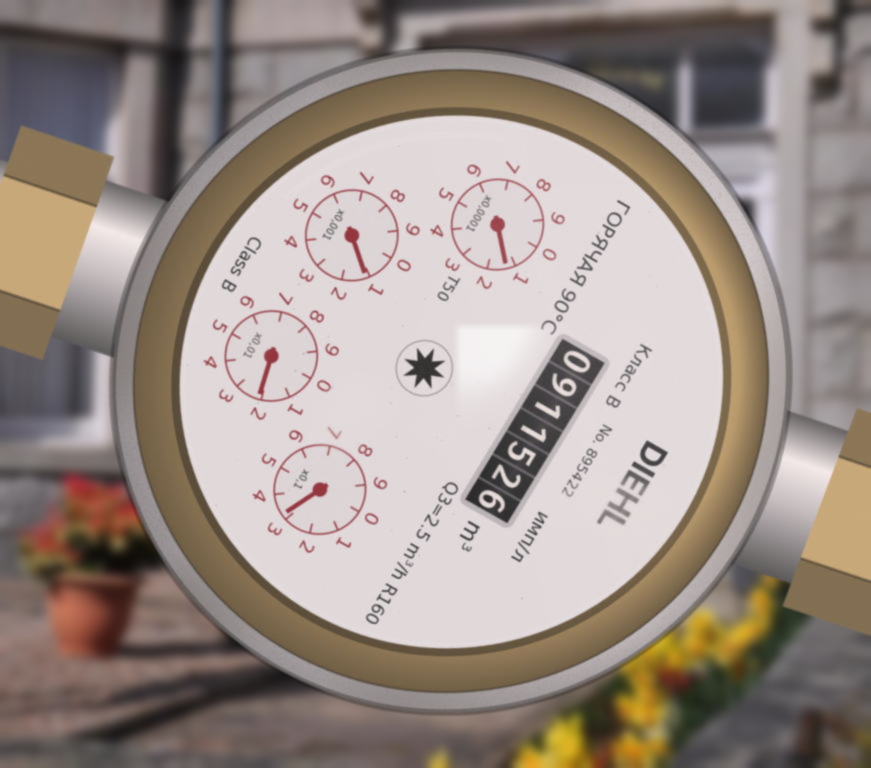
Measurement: 911526.3211,m³
